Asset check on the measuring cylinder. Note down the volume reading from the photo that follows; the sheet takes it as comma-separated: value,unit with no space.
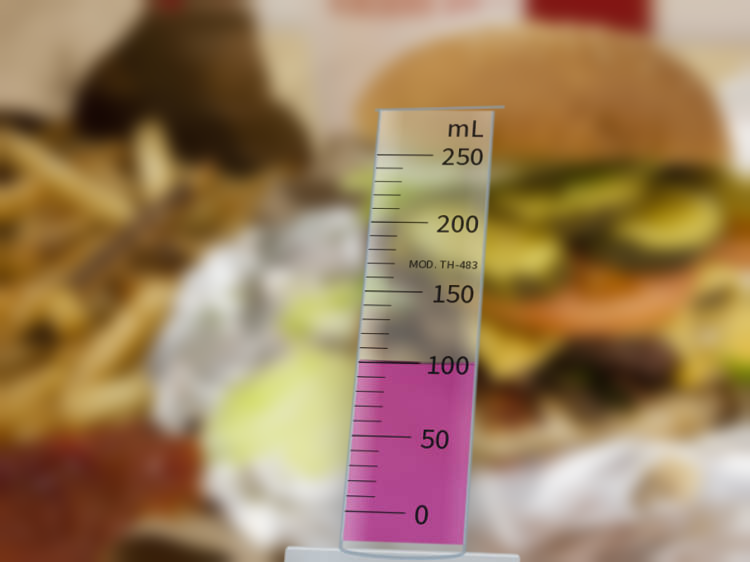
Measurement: 100,mL
